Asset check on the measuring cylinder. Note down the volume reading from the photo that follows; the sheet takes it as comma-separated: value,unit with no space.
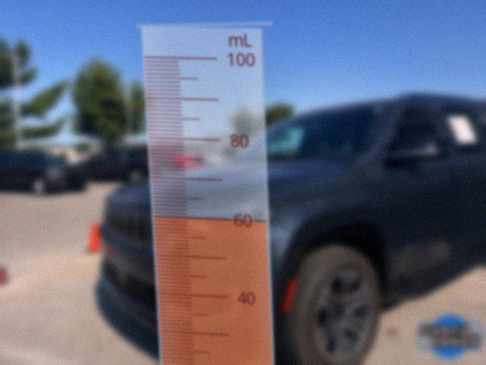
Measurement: 60,mL
